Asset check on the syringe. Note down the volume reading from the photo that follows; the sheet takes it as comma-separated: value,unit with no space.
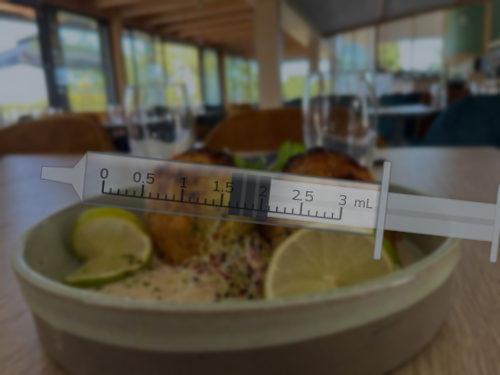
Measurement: 1.6,mL
